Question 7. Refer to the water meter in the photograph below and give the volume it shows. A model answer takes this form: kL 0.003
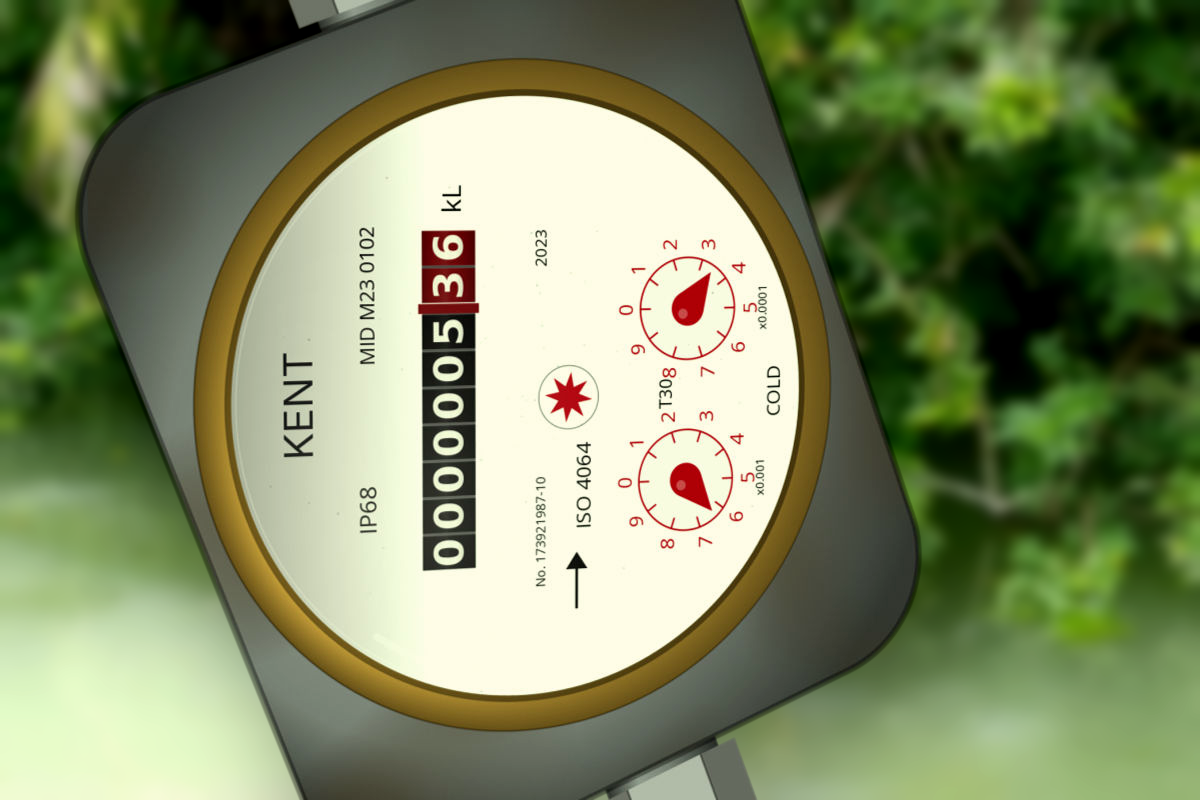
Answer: kL 5.3663
